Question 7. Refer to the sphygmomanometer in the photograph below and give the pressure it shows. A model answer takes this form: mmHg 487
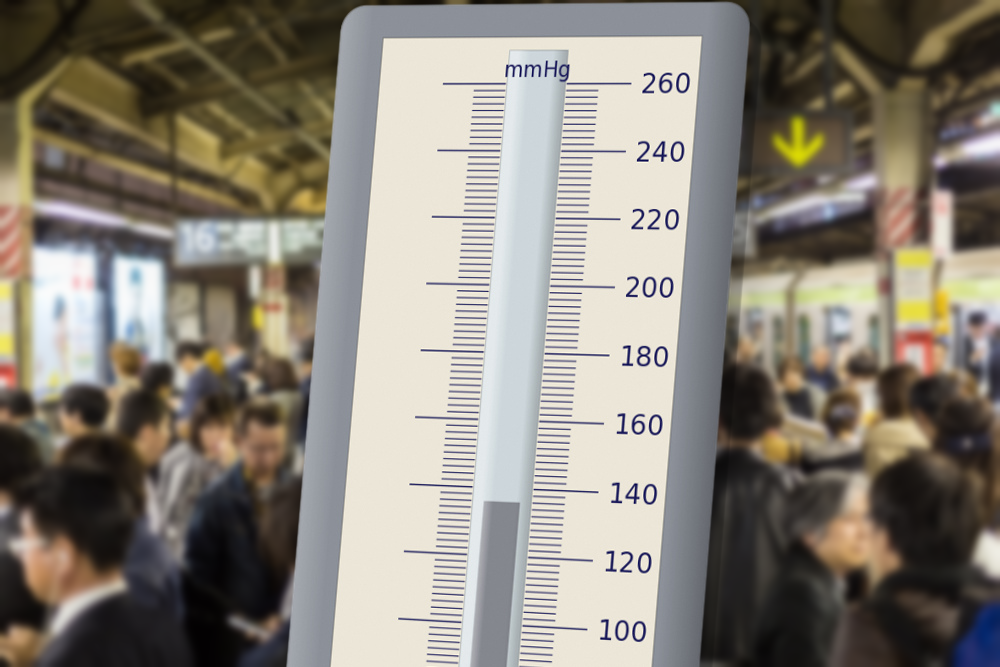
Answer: mmHg 136
